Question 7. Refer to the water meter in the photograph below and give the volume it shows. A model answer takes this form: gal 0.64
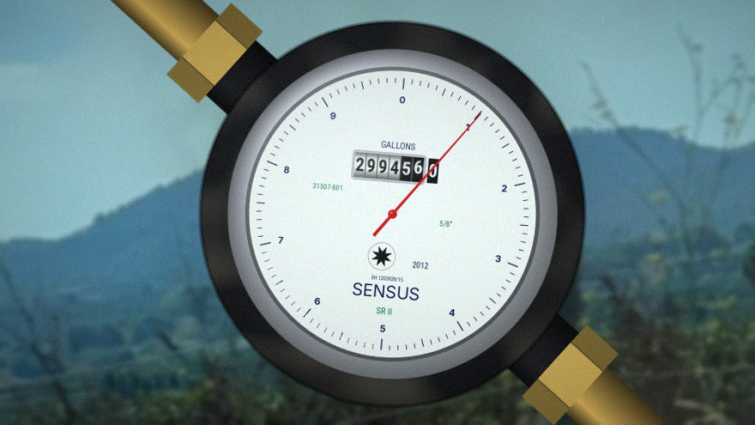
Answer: gal 2994561.0
